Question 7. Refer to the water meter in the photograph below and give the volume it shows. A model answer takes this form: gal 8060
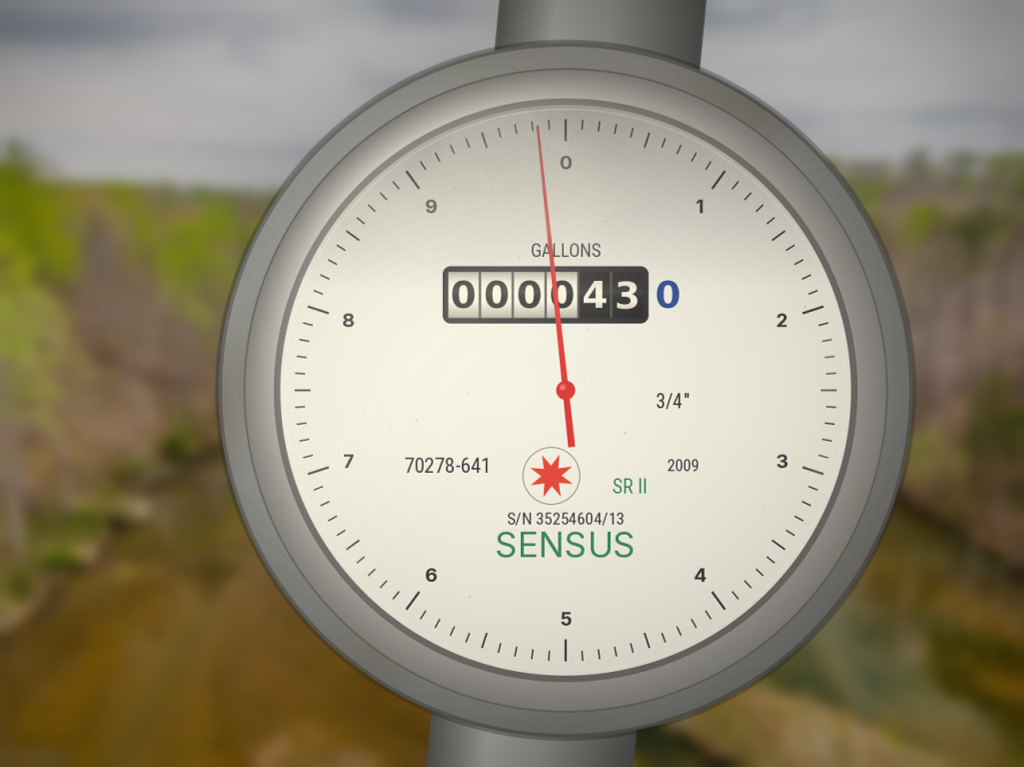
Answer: gal 429.8
